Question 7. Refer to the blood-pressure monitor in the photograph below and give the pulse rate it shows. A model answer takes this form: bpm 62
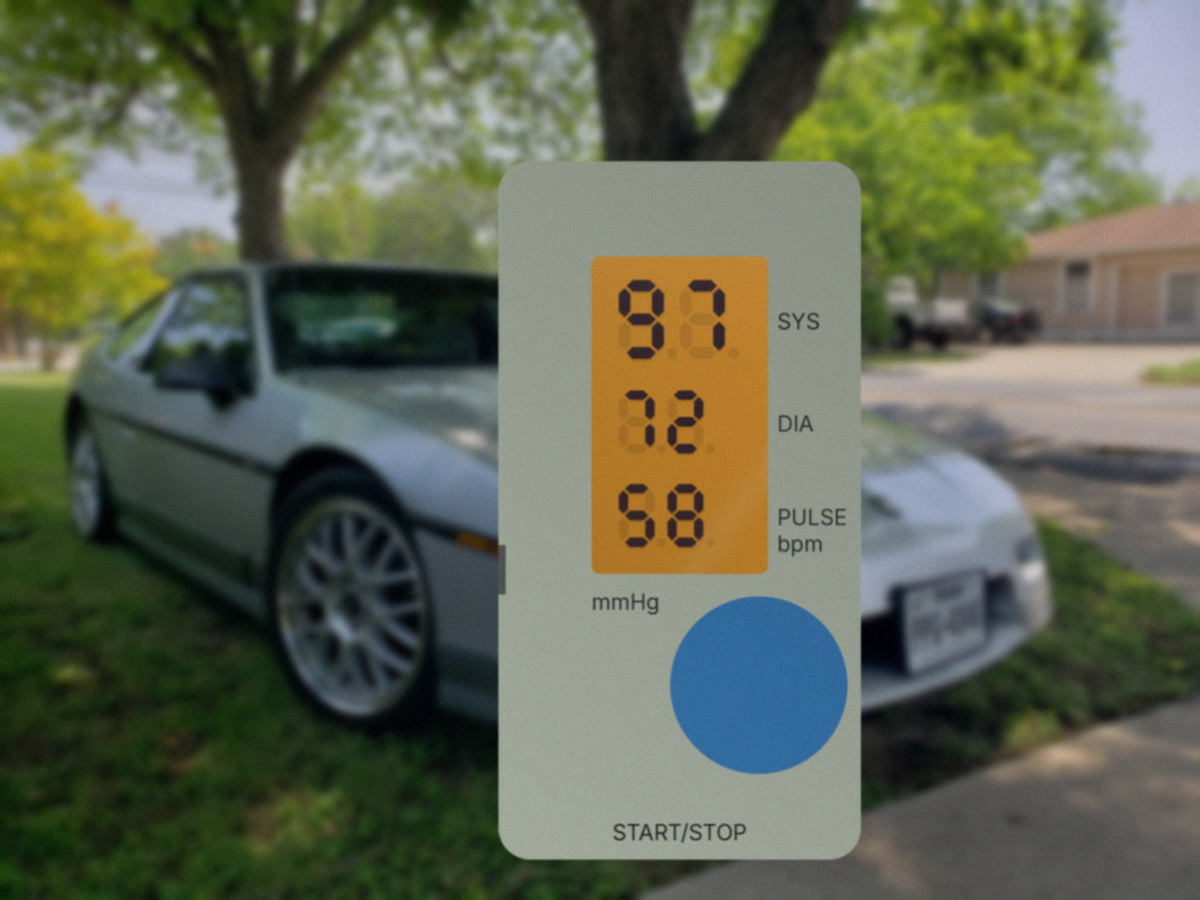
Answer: bpm 58
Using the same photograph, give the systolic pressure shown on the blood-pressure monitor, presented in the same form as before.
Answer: mmHg 97
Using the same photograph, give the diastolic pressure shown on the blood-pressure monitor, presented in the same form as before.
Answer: mmHg 72
